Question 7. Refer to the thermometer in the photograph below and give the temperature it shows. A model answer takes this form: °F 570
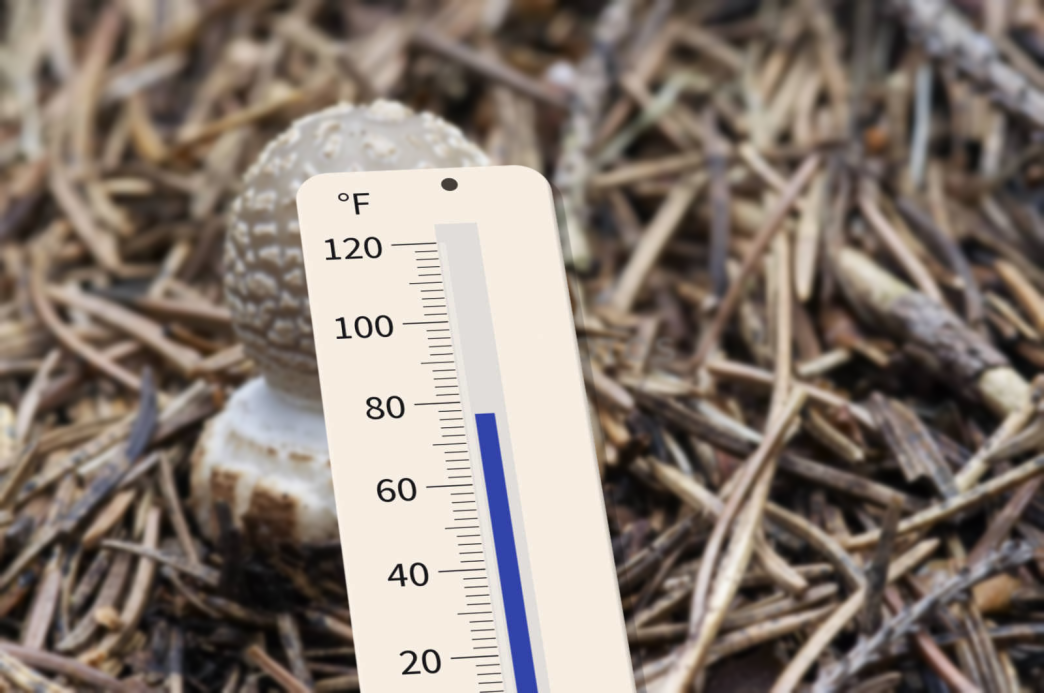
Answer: °F 77
